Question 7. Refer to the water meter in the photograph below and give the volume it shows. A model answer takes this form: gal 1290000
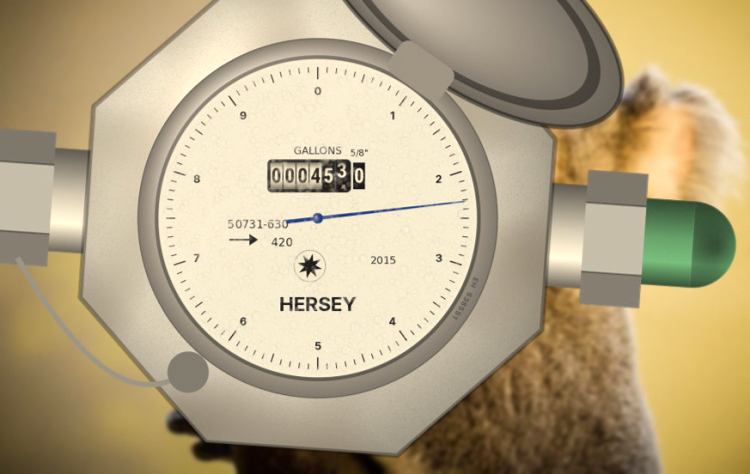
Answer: gal 4532.3
